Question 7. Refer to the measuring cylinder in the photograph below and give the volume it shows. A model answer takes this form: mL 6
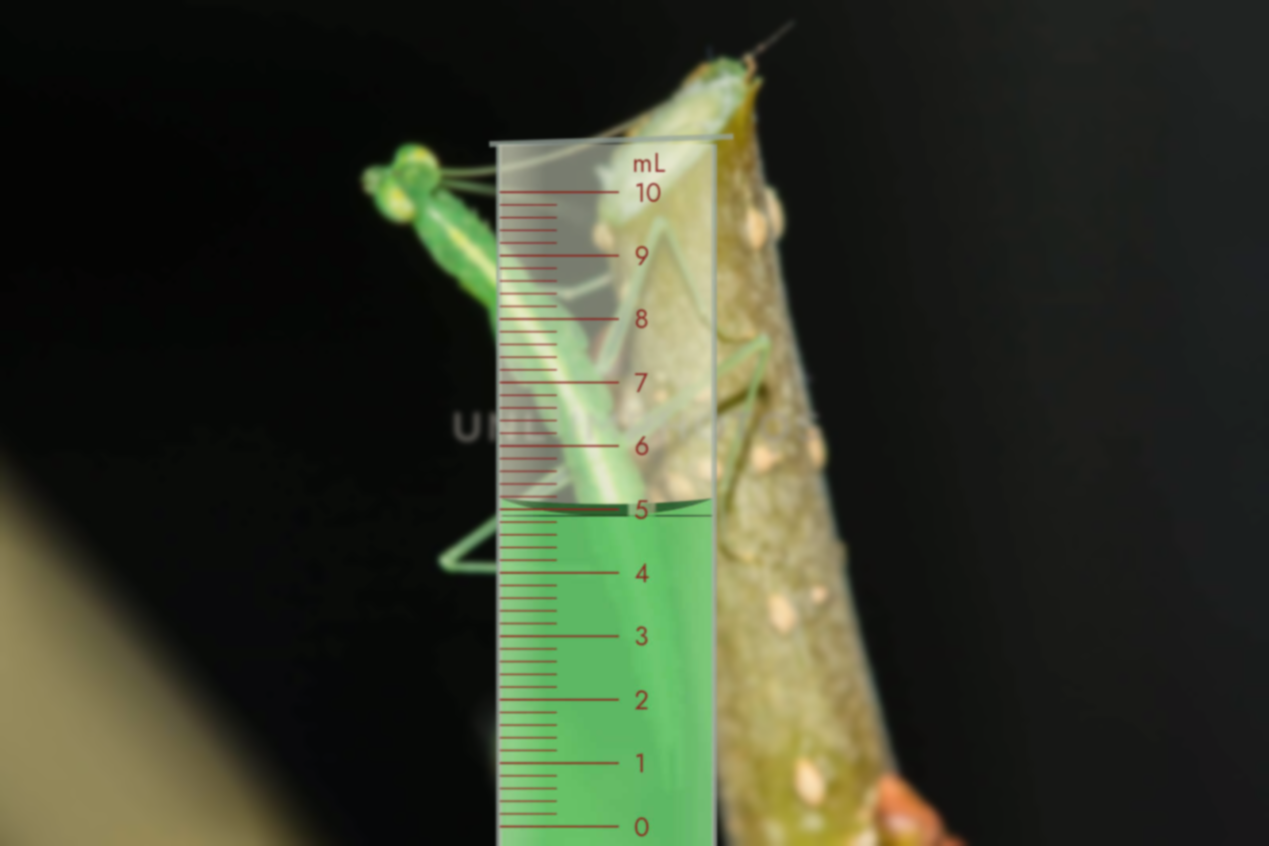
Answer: mL 4.9
